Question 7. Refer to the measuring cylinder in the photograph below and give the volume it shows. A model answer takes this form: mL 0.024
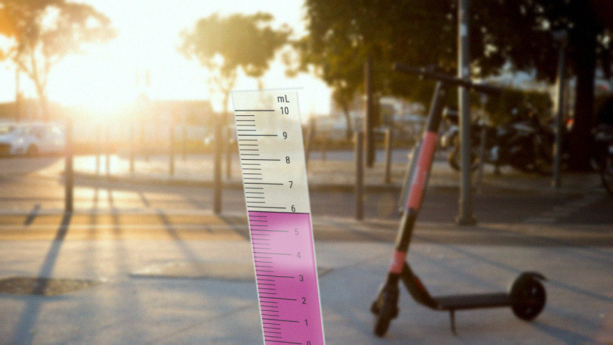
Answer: mL 5.8
